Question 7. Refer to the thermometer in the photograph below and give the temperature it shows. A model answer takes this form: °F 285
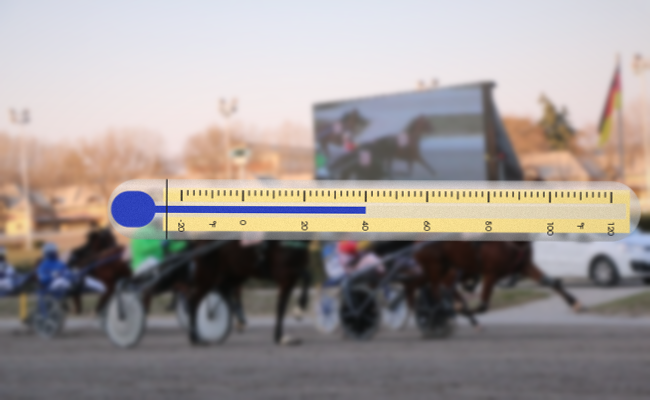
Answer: °F 40
